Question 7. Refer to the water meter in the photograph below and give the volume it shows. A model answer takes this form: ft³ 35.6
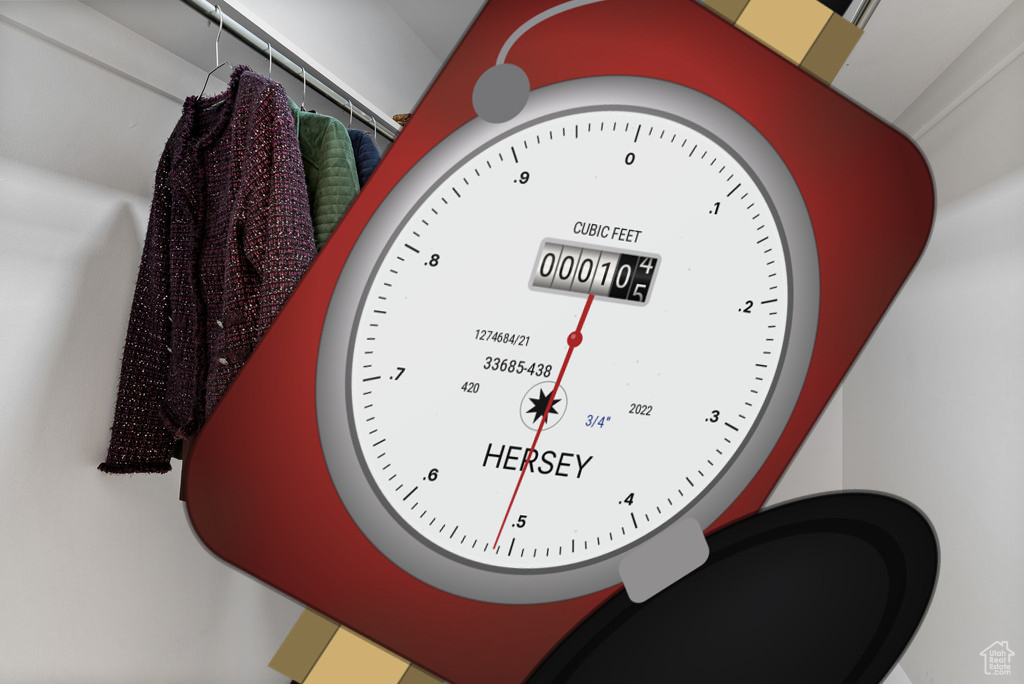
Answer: ft³ 104.51
